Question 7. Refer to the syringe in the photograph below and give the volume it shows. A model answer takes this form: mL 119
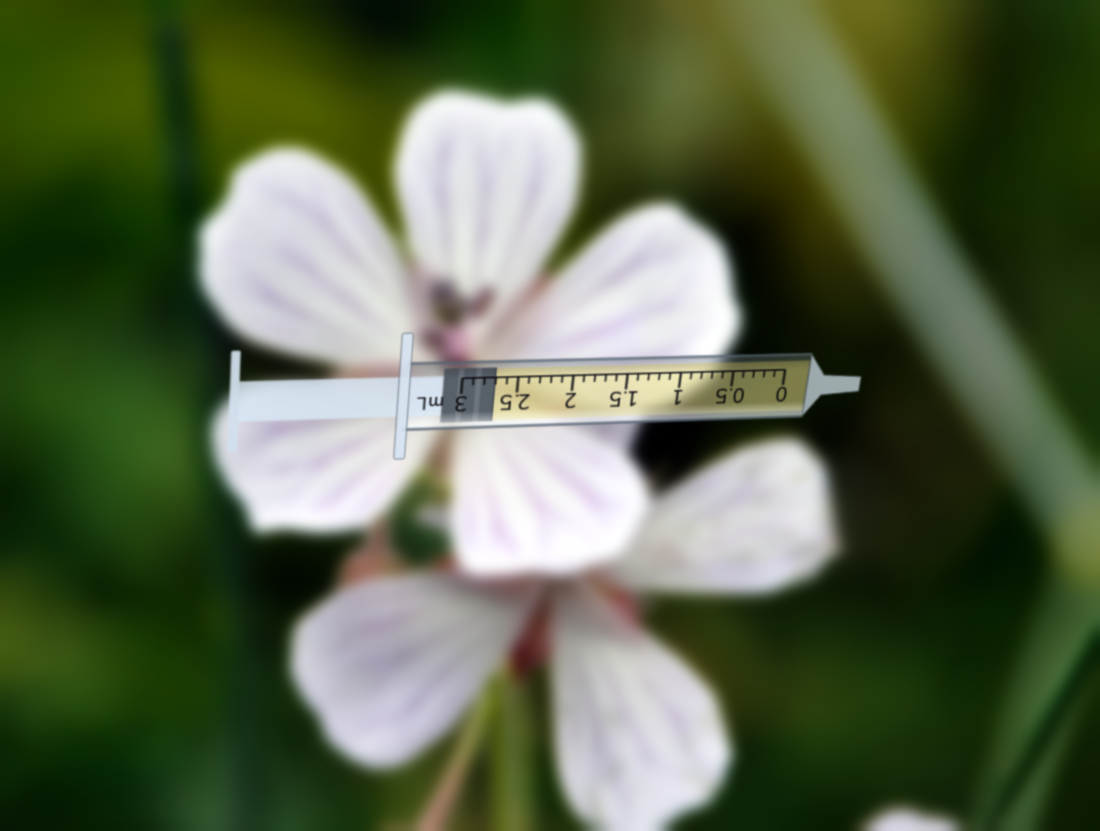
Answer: mL 2.7
